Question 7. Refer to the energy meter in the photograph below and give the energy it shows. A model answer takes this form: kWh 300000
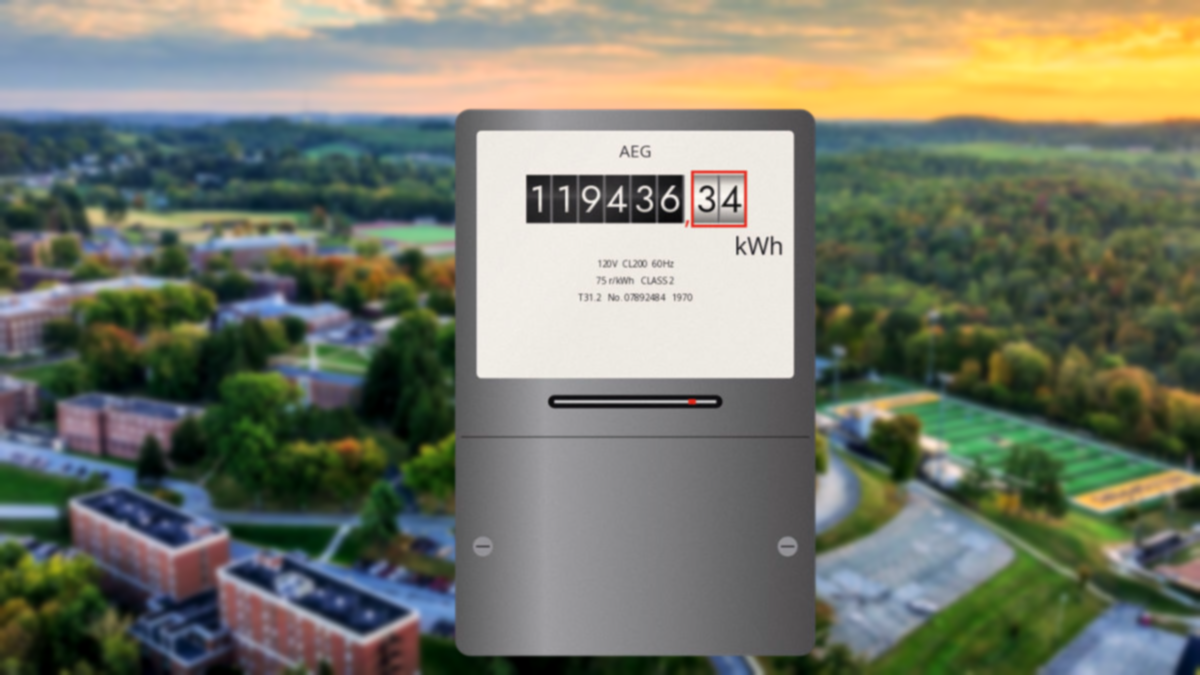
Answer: kWh 119436.34
